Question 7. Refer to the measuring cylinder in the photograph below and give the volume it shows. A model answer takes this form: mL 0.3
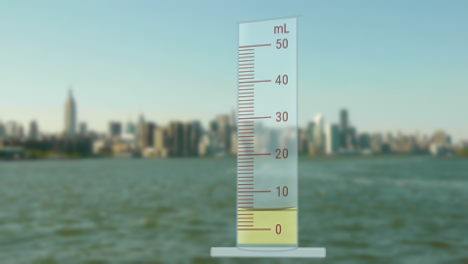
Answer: mL 5
